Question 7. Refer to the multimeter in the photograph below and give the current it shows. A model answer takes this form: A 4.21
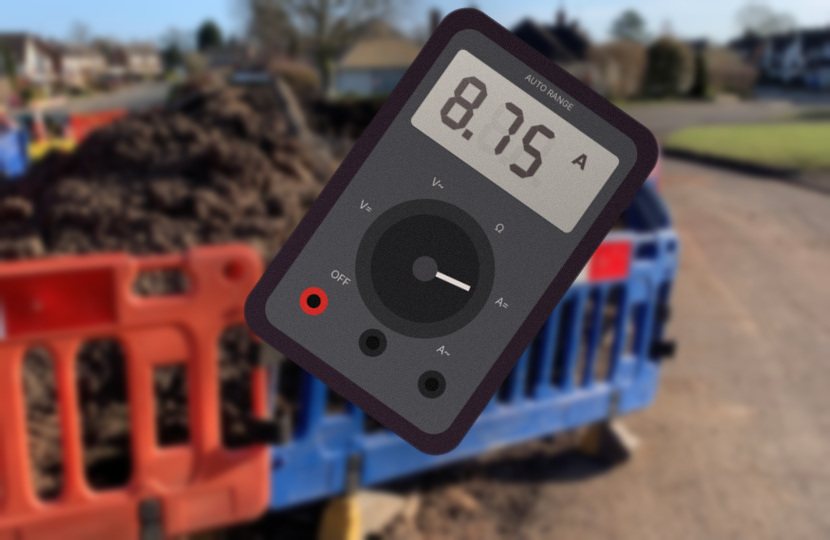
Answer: A 8.75
